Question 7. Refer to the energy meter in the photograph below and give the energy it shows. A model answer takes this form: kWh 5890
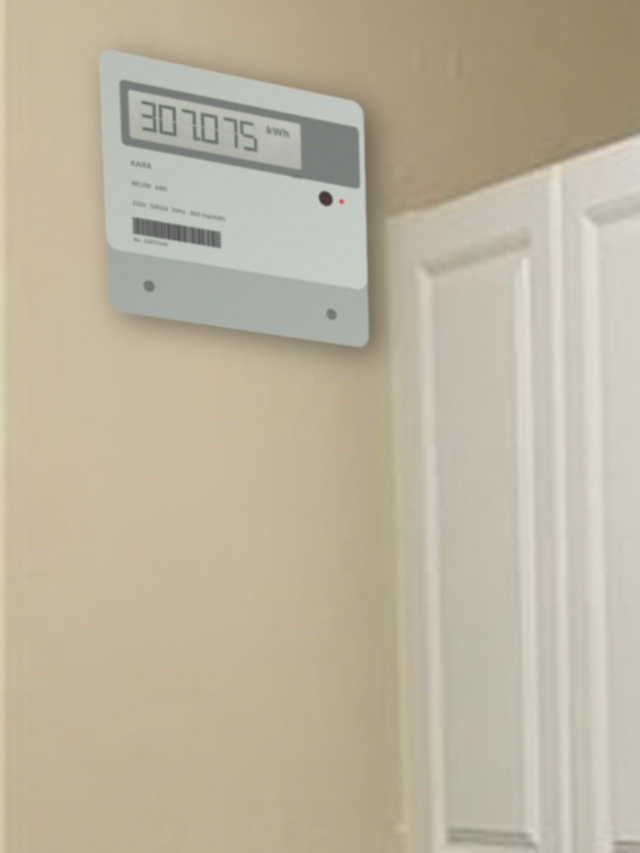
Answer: kWh 307.075
